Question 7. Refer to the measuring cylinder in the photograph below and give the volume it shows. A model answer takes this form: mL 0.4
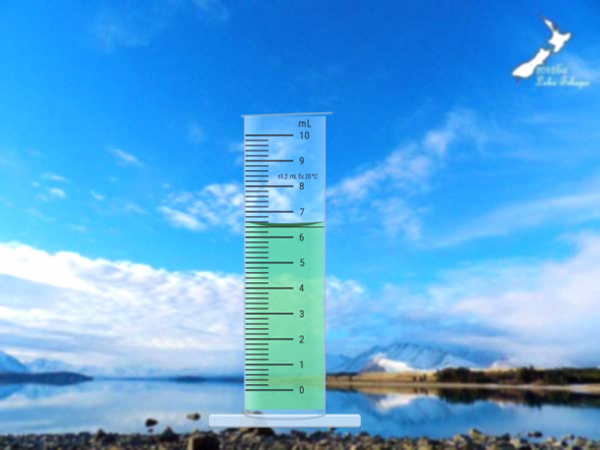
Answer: mL 6.4
